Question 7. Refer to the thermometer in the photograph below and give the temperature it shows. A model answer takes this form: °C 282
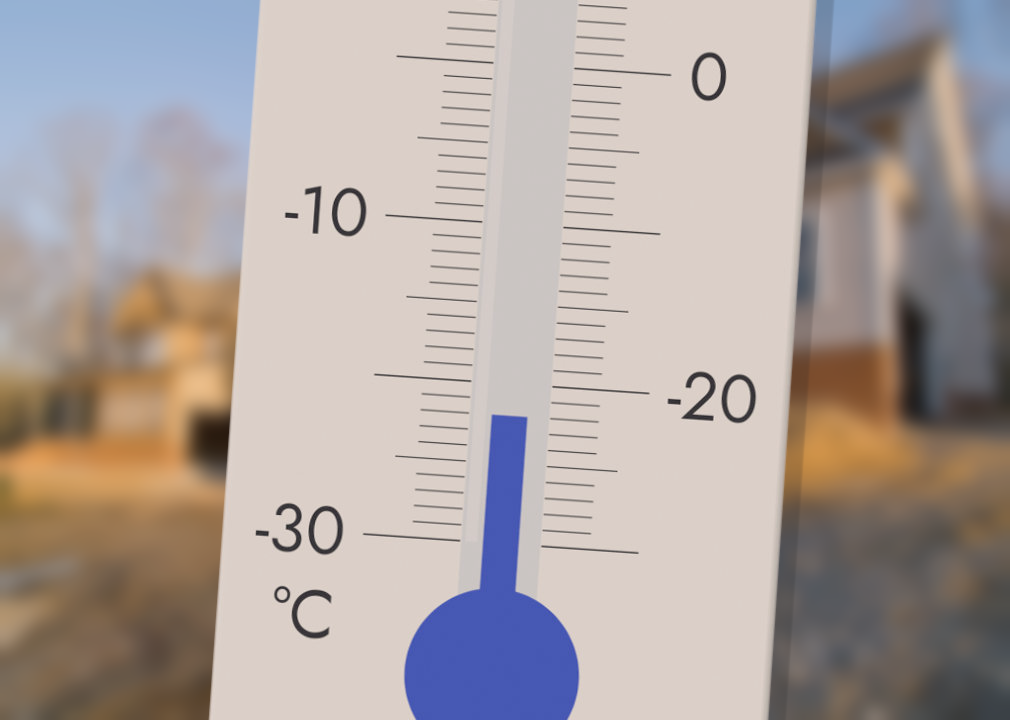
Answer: °C -22
